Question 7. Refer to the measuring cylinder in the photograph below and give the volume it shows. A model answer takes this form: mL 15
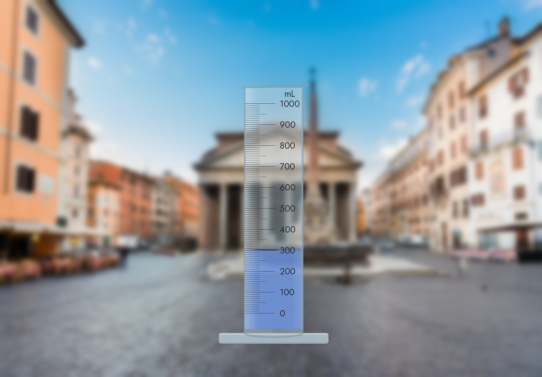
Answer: mL 300
